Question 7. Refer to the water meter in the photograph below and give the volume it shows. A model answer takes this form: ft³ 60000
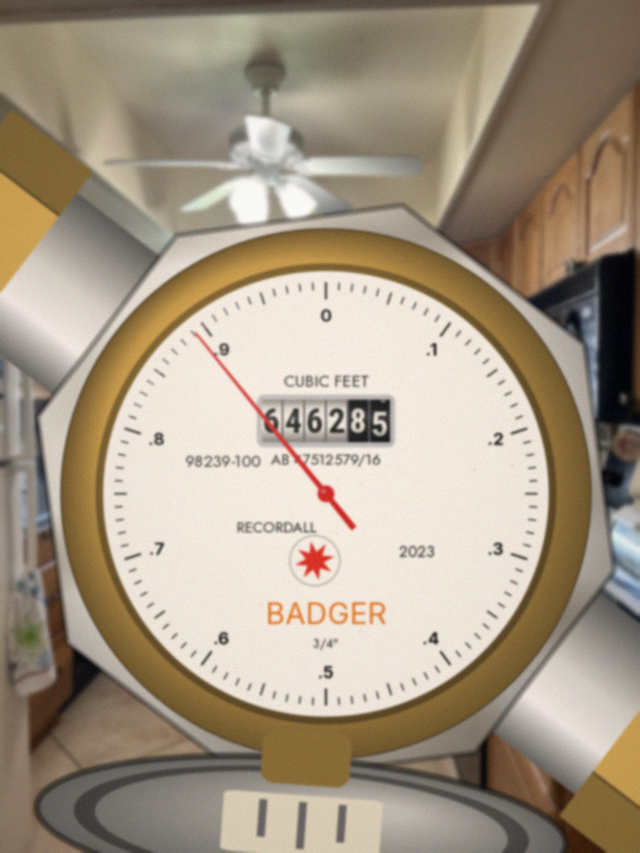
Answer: ft³ 646284.89
